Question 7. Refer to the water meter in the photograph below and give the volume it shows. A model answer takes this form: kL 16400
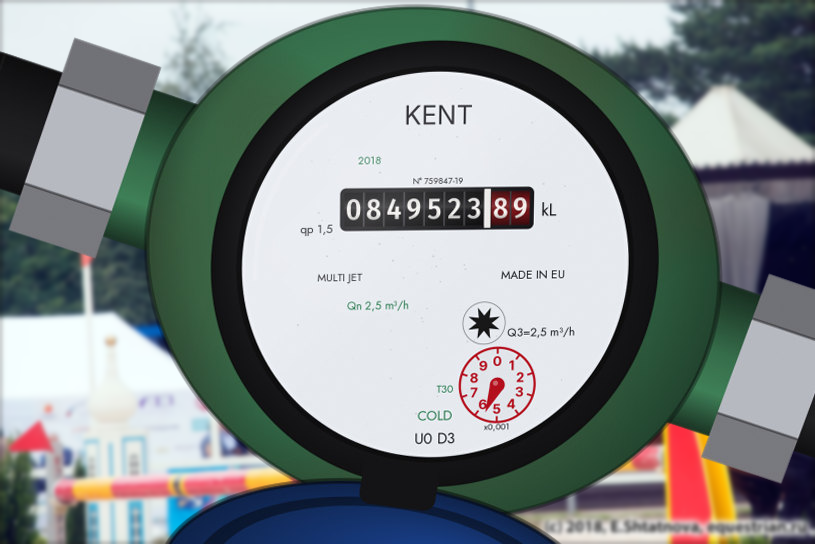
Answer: kL 849523.895
